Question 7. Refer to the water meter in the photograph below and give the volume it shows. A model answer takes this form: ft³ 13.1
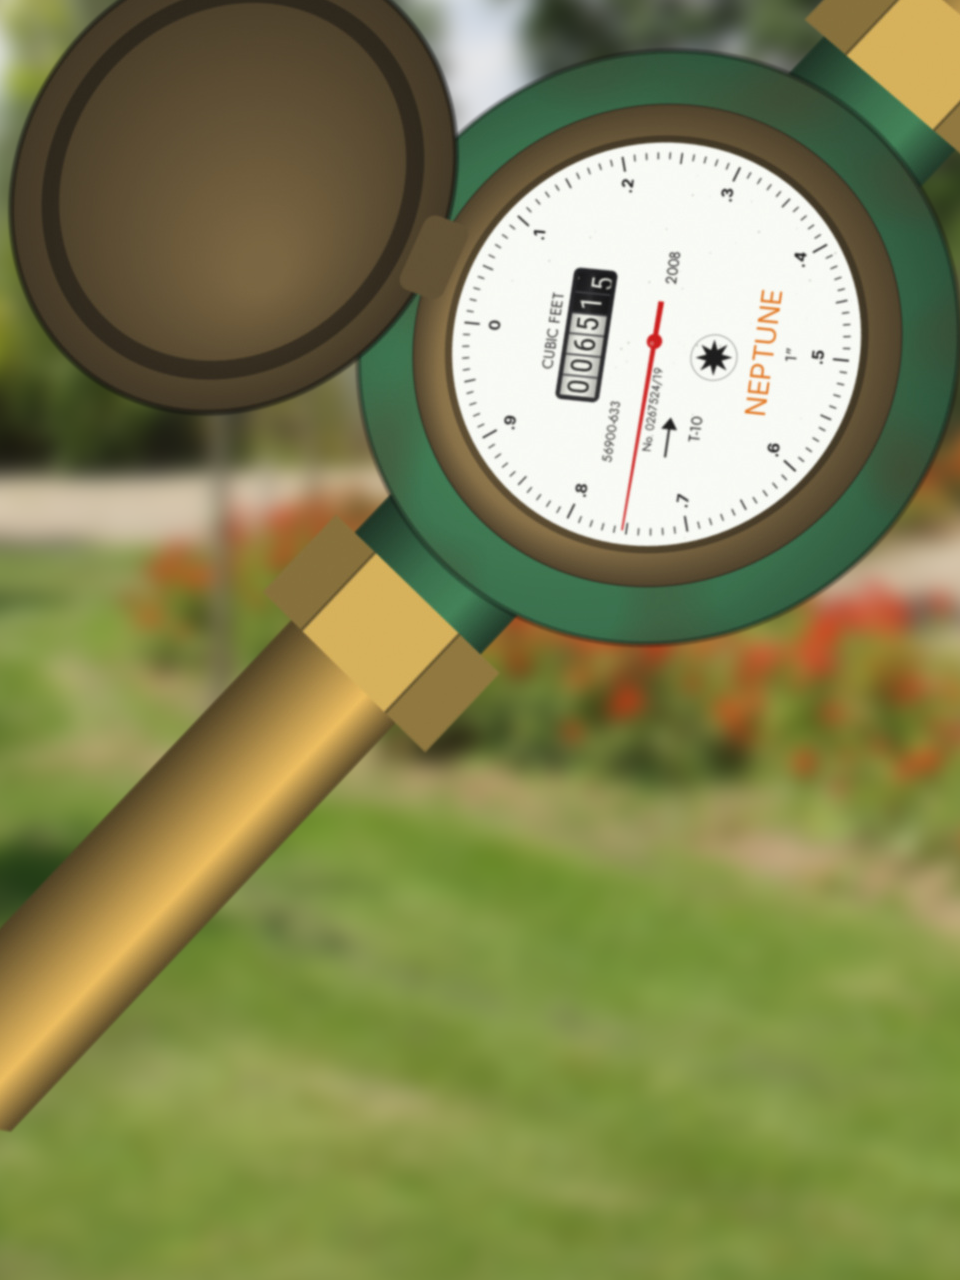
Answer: ft³ 6514.75
